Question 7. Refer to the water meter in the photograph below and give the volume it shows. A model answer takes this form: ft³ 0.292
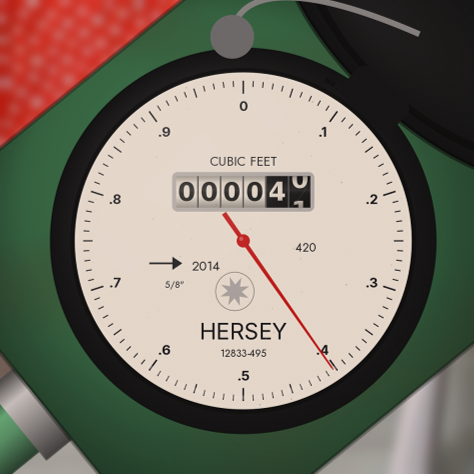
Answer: ft³ 40.40
